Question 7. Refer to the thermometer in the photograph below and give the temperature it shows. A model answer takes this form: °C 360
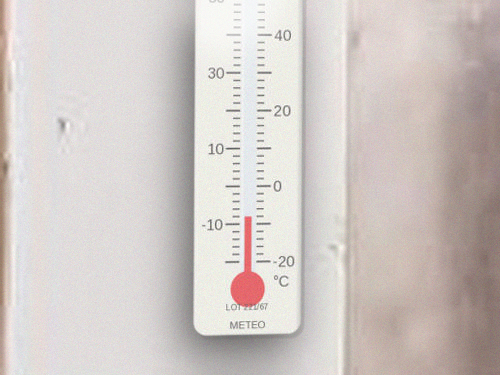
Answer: °C -8
